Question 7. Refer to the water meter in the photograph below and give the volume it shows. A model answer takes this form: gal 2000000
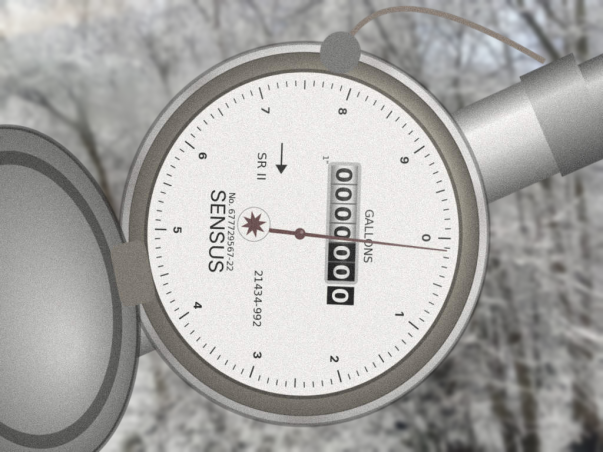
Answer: gal 0.1
